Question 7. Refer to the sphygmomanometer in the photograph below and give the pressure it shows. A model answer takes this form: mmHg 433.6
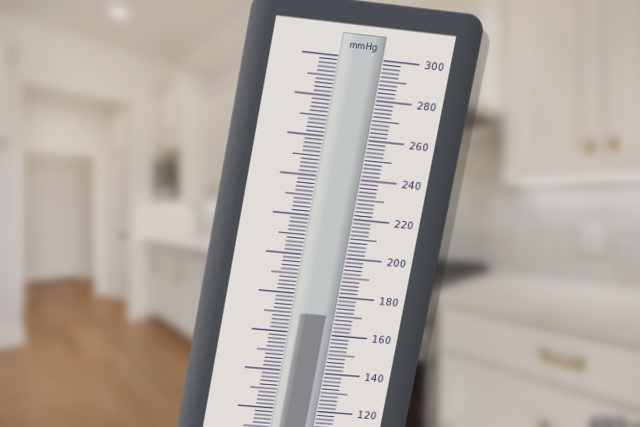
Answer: mmHg 170
